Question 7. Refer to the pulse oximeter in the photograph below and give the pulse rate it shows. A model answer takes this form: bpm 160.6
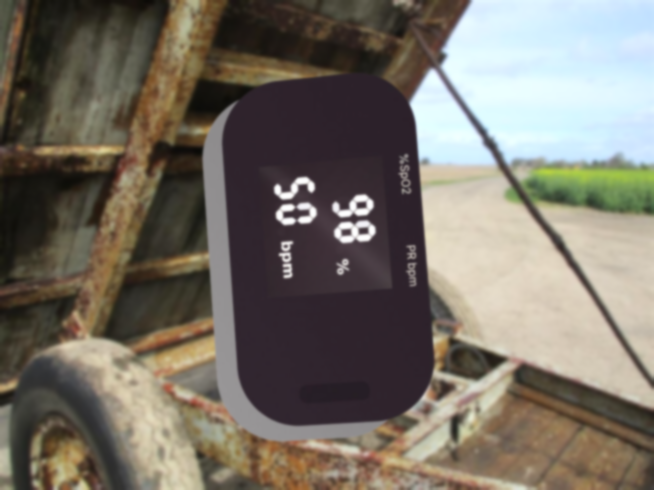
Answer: bpm 50
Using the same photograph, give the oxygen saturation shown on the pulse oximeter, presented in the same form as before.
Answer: % 98
